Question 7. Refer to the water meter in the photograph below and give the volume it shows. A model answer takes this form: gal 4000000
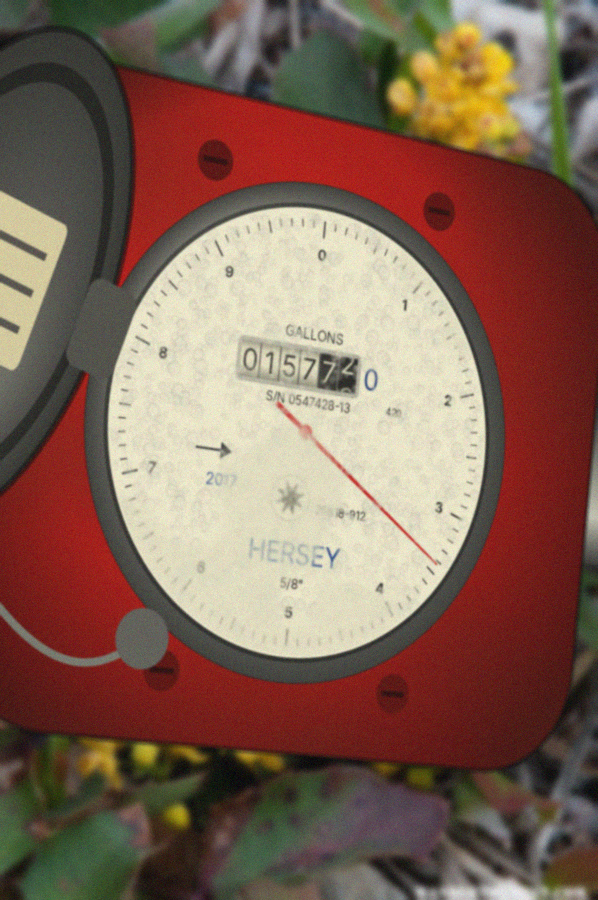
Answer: gal 157723.4
